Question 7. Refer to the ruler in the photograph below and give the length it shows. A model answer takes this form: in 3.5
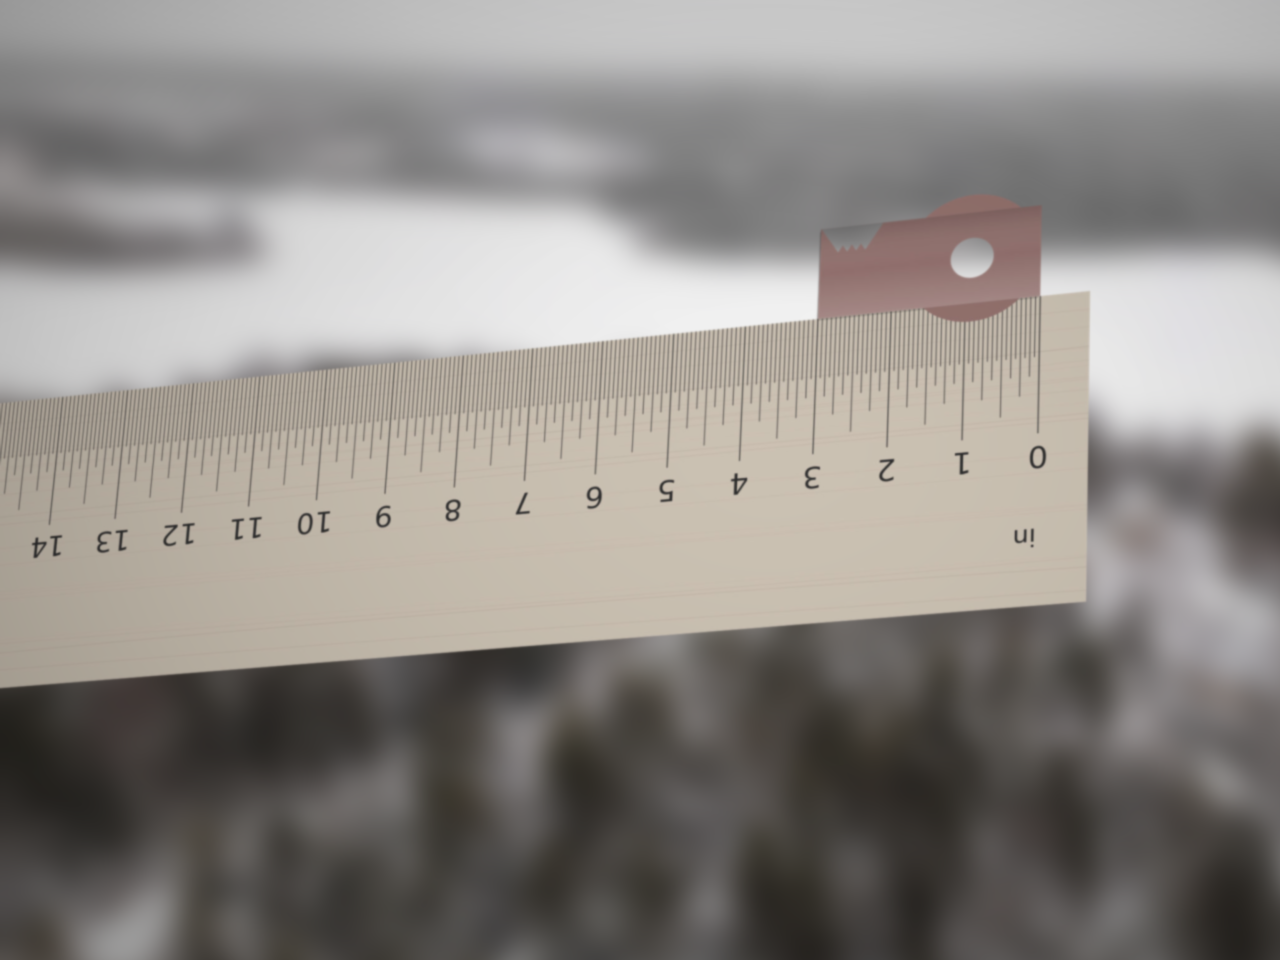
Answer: in 3
